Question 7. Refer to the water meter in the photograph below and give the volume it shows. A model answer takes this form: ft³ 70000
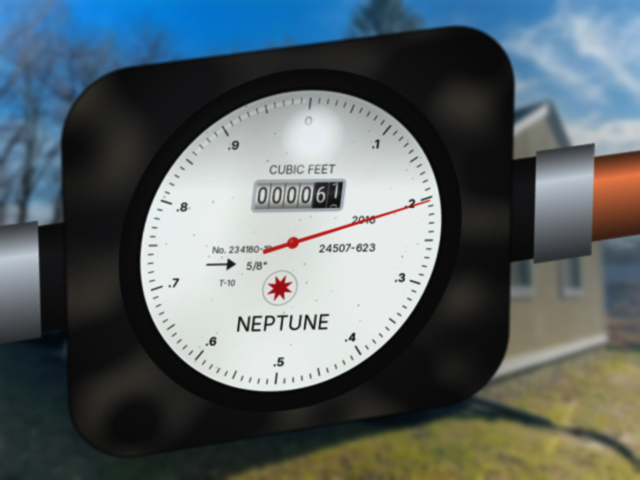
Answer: ft³ 61.20
